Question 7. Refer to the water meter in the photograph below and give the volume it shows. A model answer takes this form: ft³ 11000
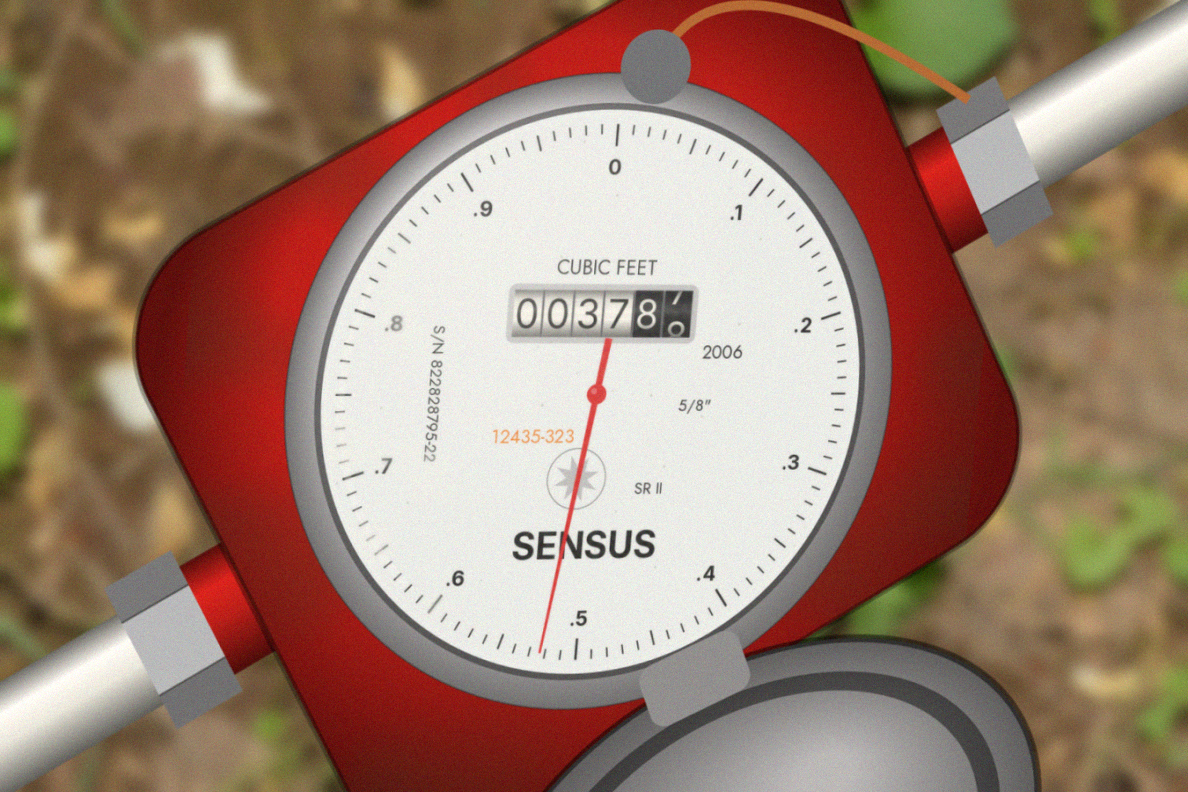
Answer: ft³ 3787.52
